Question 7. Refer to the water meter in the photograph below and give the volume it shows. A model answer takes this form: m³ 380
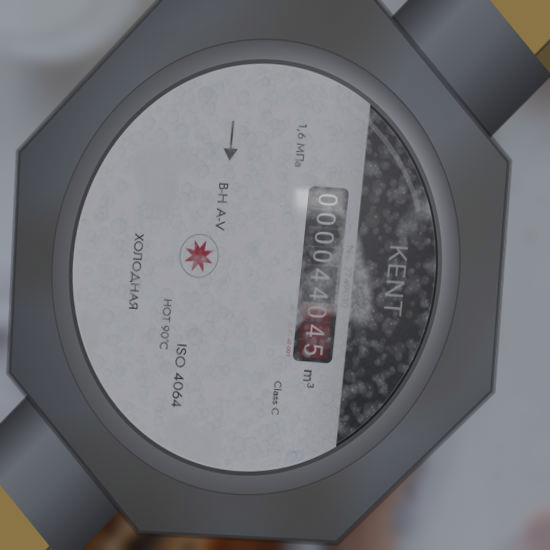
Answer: m³ 44.045
